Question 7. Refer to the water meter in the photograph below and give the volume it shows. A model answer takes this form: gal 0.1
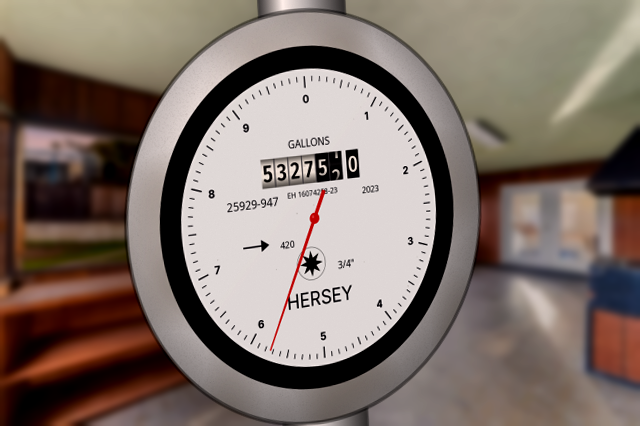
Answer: gal 5327515.7
